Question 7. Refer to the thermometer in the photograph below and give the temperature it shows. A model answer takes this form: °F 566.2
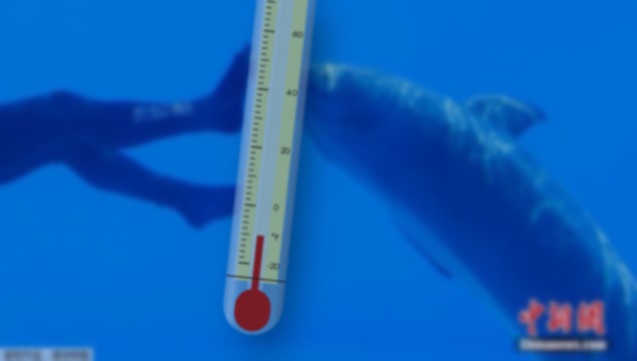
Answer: °F -10
